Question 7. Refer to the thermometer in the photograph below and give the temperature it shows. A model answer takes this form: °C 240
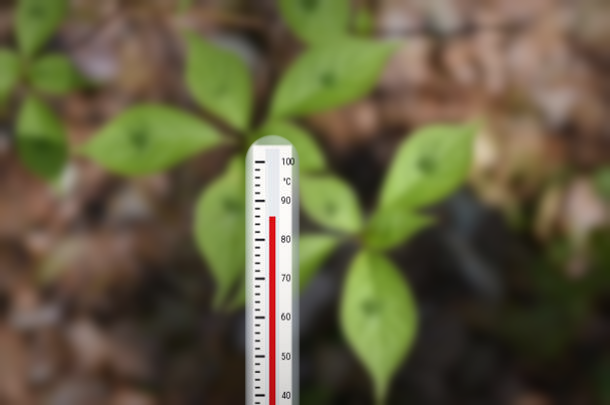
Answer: °C 86
